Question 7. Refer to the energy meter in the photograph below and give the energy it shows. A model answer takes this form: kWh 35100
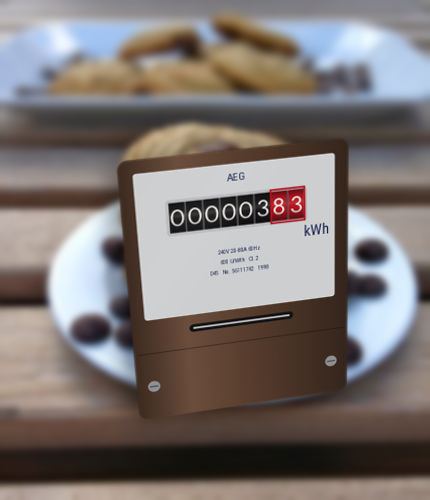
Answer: kWh 3.83
